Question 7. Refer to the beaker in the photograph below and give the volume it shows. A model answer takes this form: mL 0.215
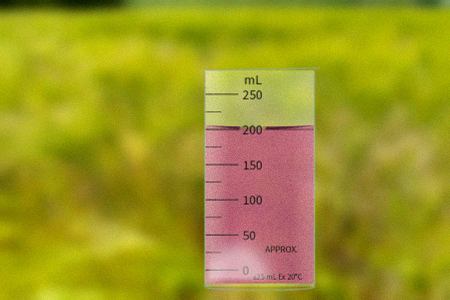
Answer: mL 200
